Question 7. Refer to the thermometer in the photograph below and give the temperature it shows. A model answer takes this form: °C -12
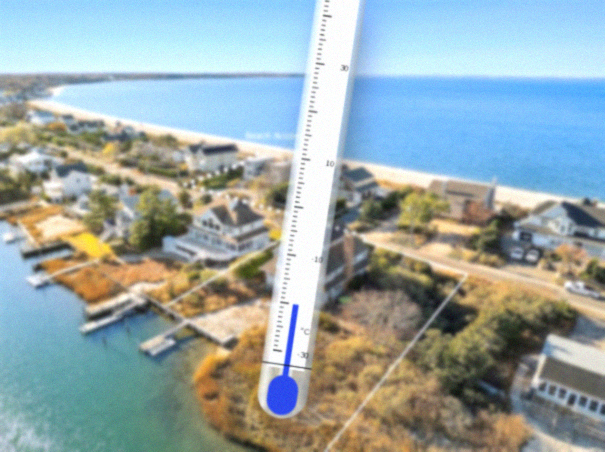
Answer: °C -20
